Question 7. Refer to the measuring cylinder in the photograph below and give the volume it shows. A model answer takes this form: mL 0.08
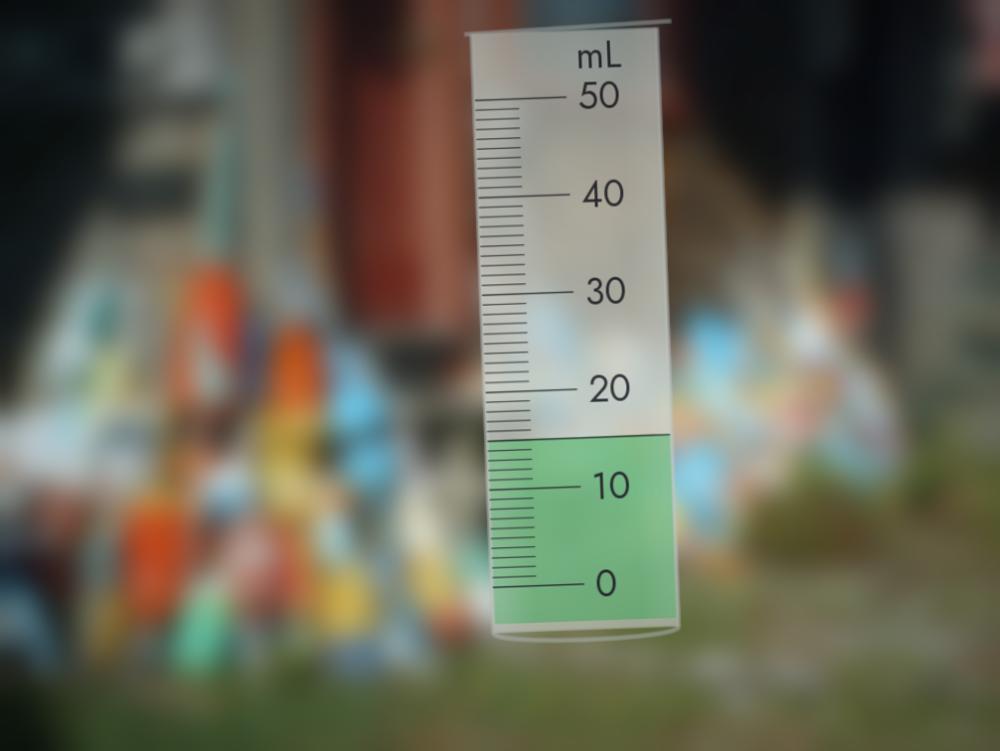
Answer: mL 15
